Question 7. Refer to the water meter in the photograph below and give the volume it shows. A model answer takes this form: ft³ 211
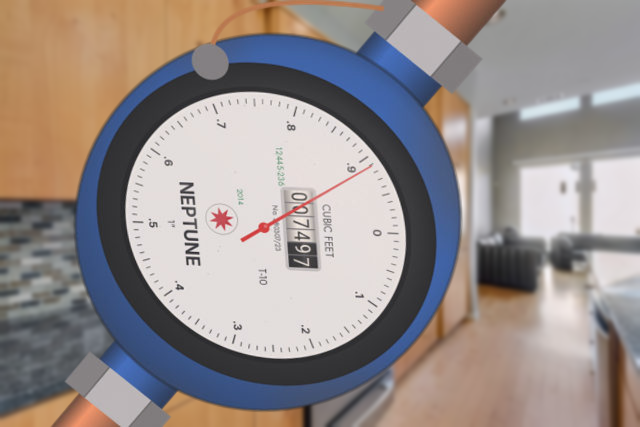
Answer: ft³ 7496.91
